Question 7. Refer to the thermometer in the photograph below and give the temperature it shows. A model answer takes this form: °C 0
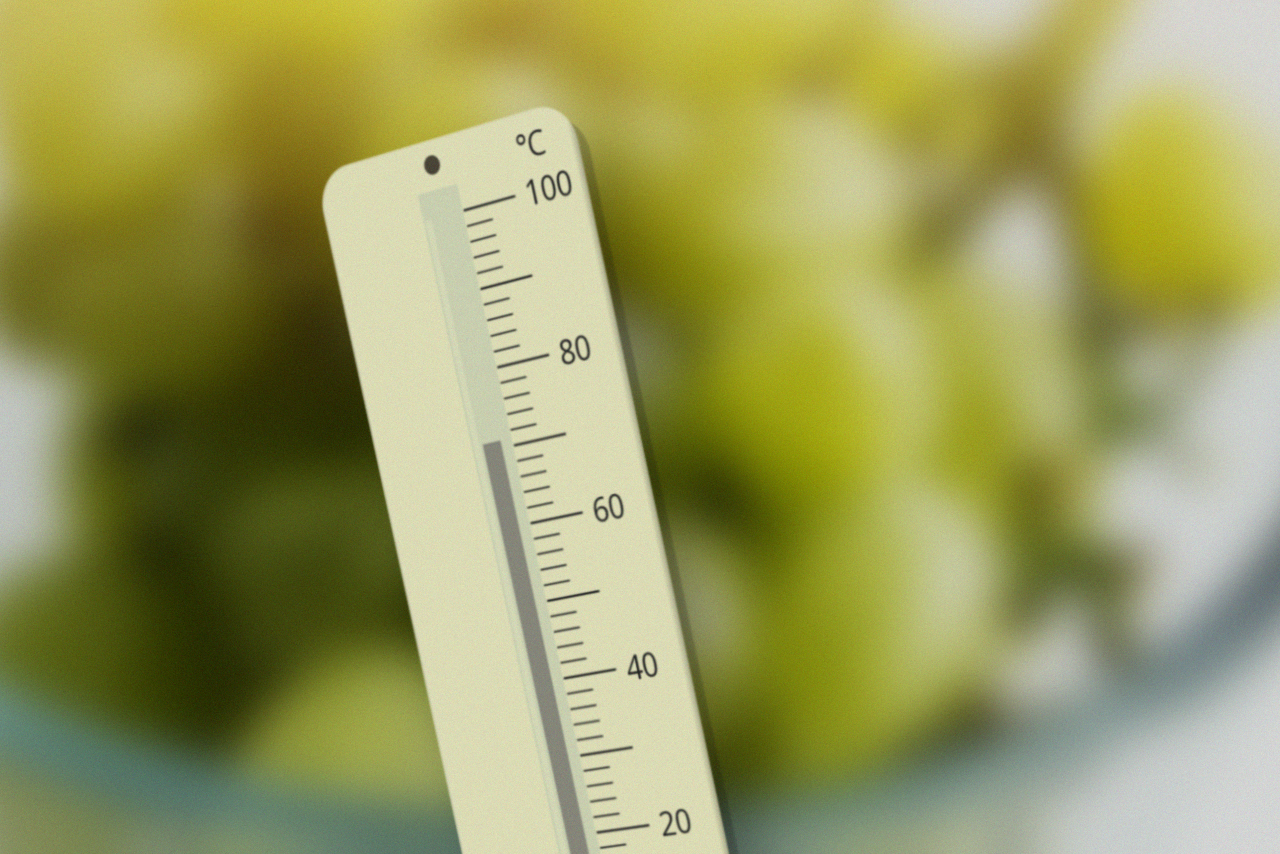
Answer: °C 71
